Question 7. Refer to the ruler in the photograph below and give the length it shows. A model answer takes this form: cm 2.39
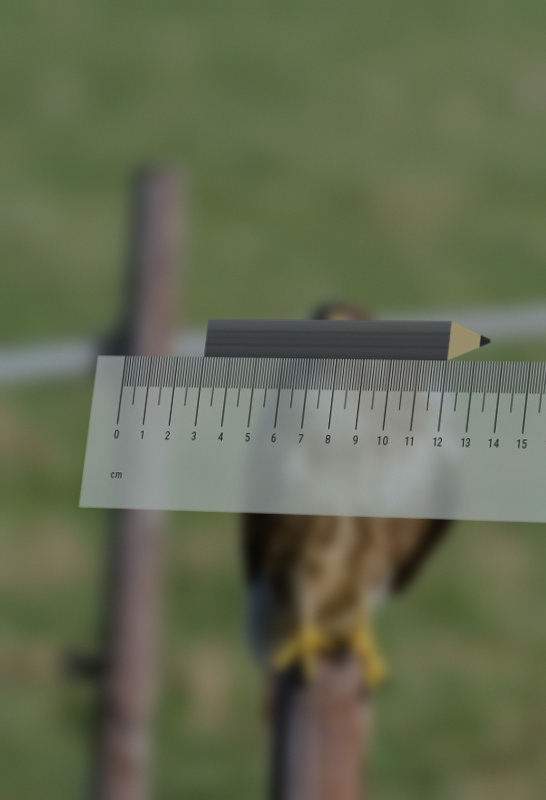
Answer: cm 10.5
